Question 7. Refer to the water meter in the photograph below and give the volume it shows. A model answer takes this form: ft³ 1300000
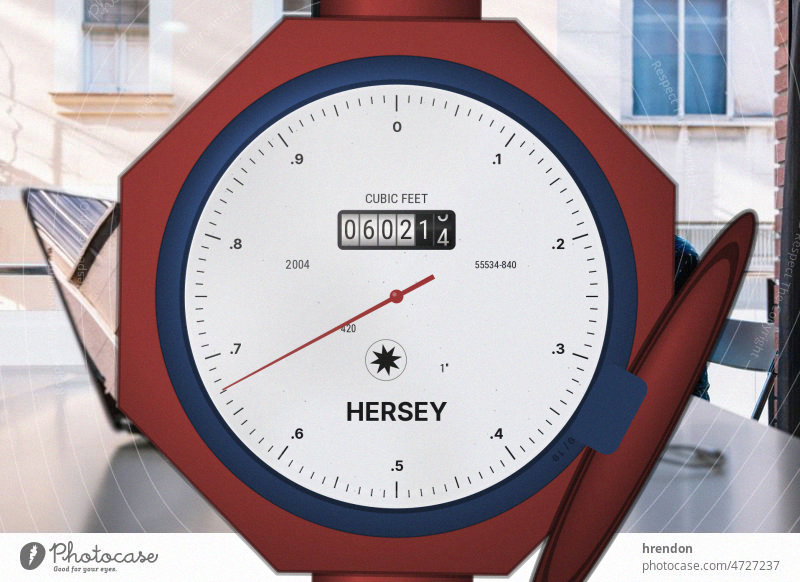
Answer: ft³ 60213.67
